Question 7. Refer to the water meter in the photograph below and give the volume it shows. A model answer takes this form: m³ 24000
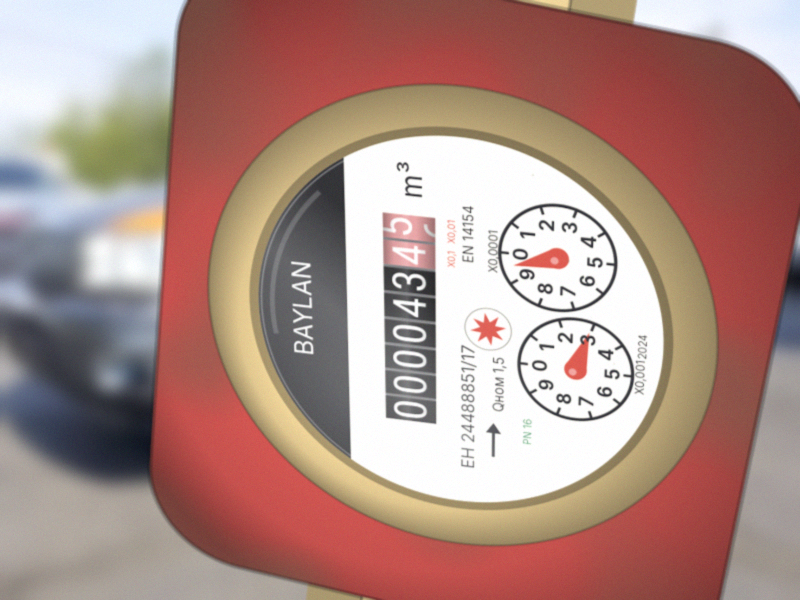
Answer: m³ 43.4529
